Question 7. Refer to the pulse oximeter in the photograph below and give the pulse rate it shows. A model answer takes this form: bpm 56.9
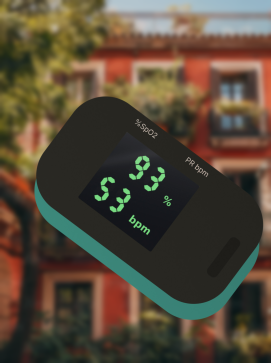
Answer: bpm 53
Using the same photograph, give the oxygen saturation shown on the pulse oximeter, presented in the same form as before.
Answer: % 93
